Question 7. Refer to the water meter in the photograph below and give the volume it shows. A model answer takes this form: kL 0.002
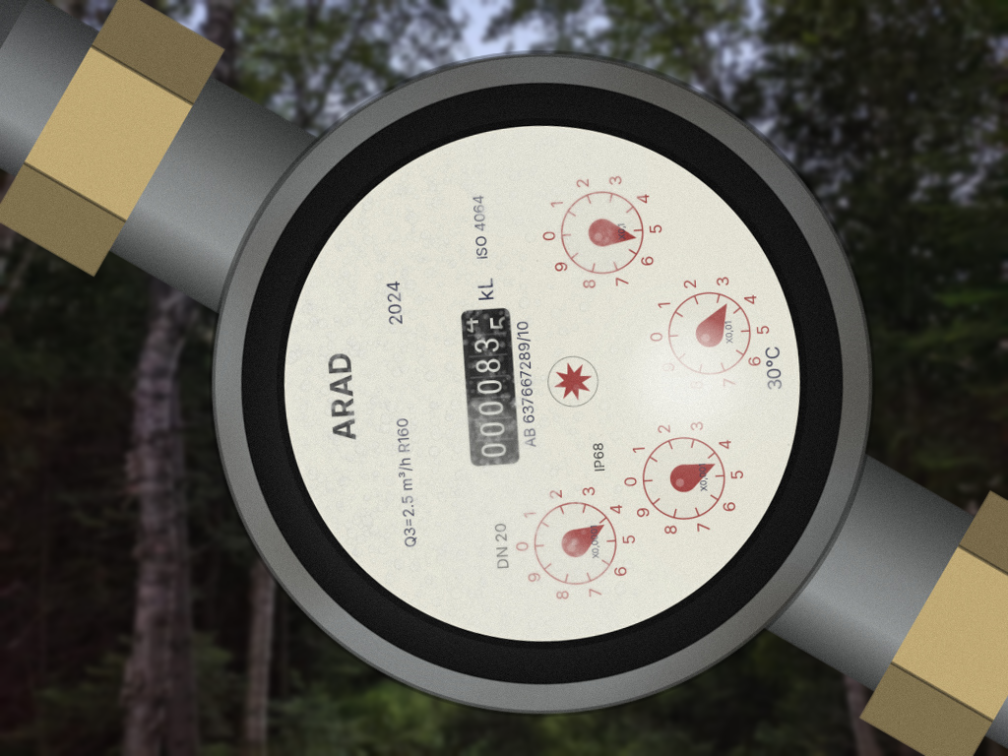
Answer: kL 834.5344
